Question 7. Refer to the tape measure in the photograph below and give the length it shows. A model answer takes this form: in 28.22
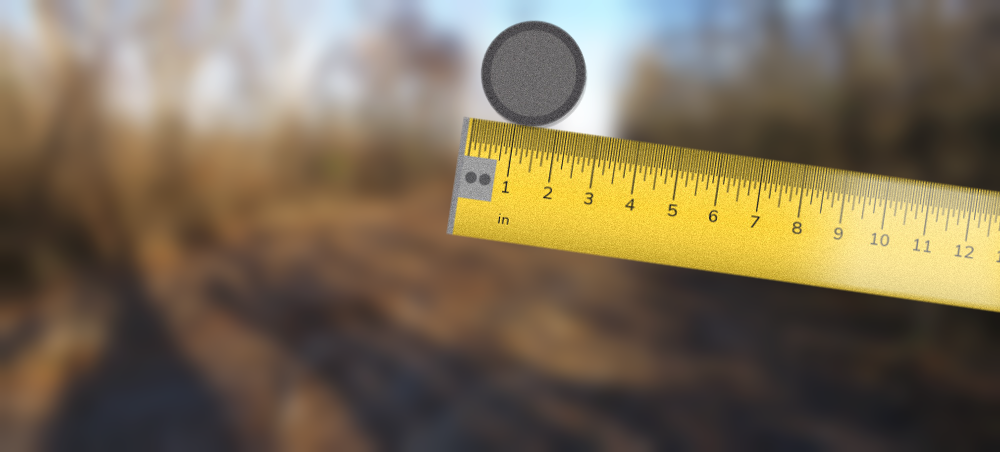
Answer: in 2.5
